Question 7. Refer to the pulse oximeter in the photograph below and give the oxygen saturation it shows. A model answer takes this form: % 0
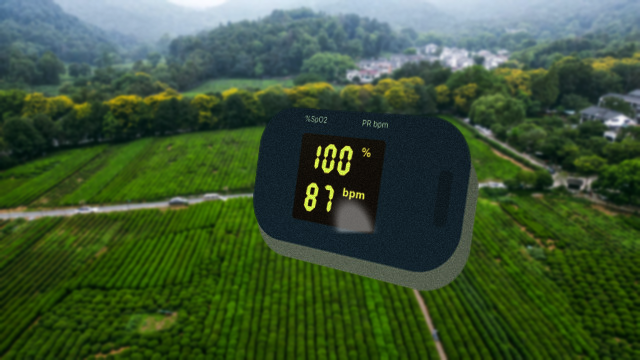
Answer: % 100
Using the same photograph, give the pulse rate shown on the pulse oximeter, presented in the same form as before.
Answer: bpm 87
